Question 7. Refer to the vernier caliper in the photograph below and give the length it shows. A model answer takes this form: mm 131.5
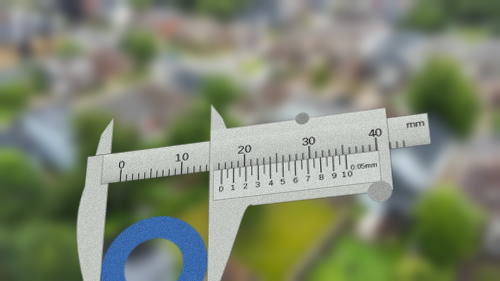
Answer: mm 16.4
